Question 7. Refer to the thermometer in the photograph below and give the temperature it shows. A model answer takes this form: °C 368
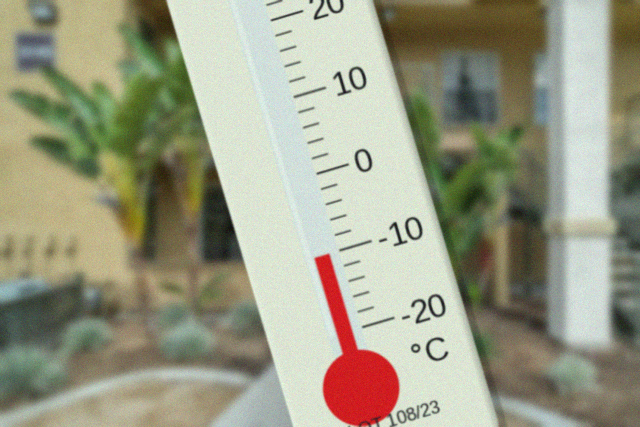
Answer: °C -10
